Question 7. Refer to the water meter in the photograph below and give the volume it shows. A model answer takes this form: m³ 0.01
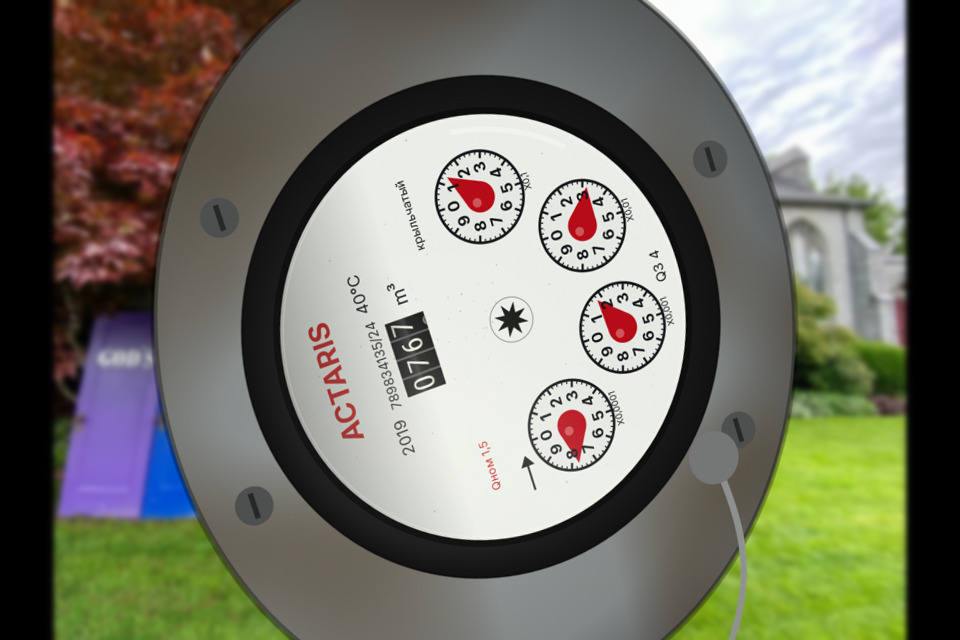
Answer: m³ 767.1317
